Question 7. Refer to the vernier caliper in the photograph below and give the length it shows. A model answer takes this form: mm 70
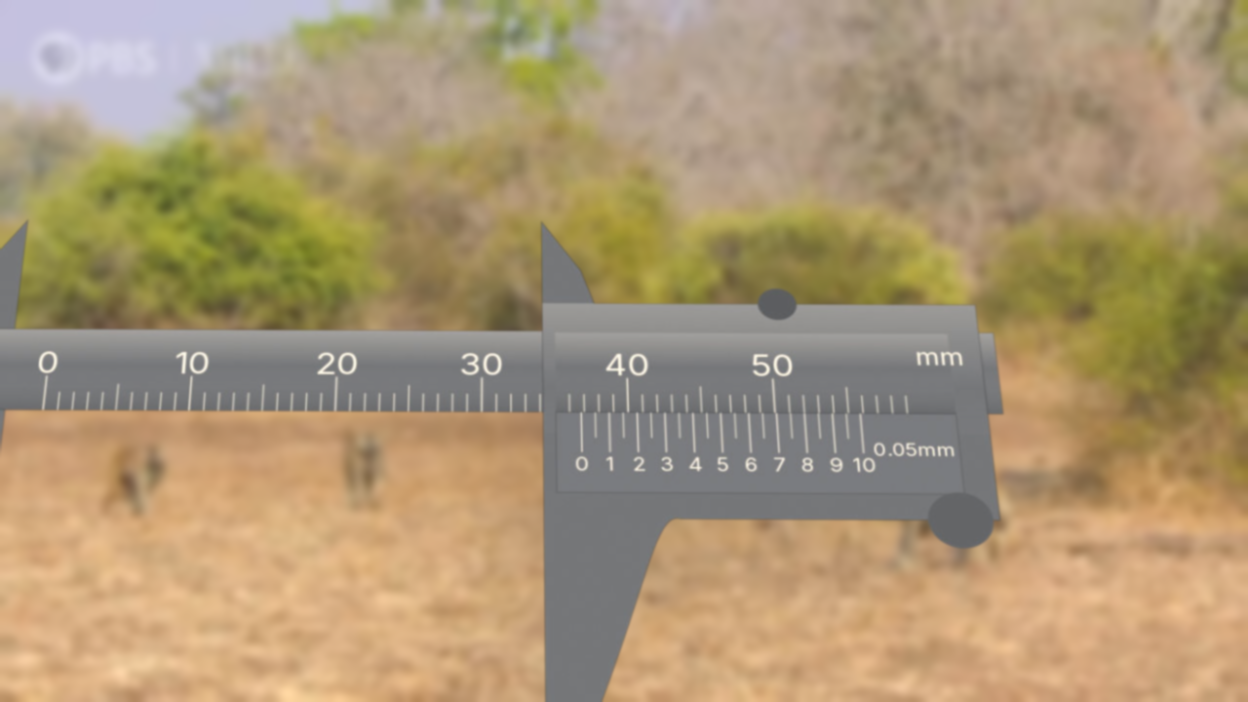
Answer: mm 36.8
